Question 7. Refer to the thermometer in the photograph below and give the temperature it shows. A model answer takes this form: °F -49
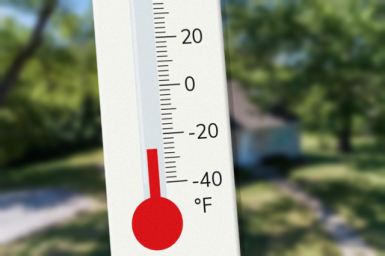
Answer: °F -26
